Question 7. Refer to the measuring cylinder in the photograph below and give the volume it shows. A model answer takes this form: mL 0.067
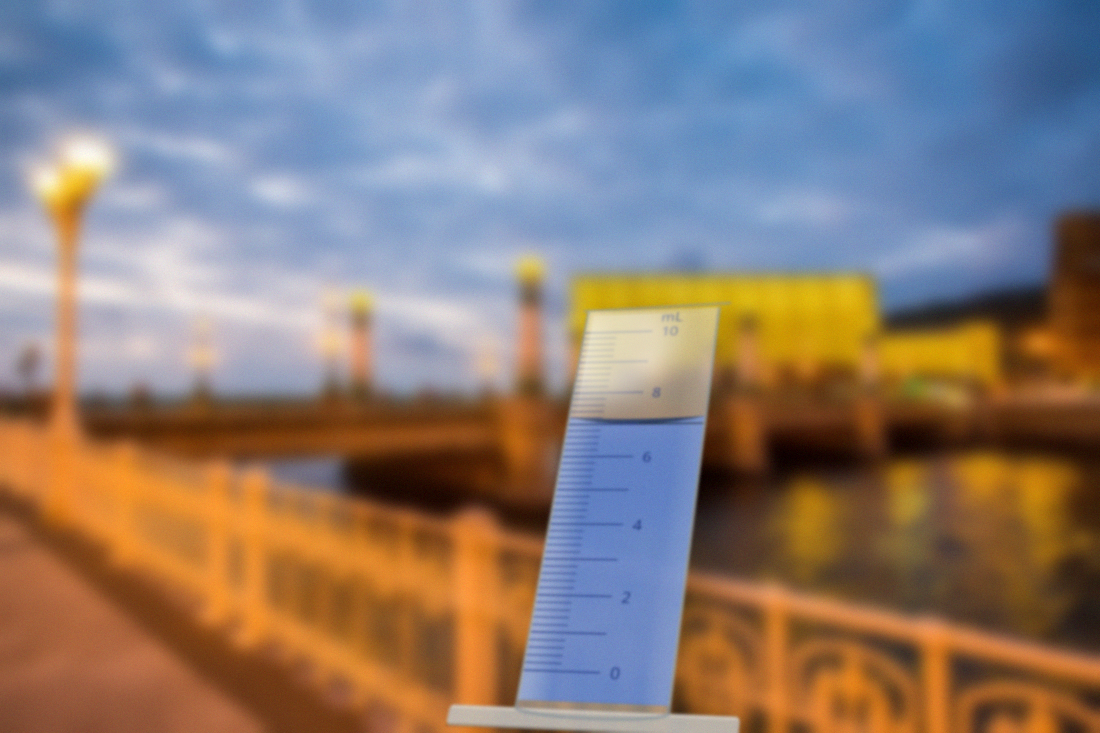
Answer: mL 7
